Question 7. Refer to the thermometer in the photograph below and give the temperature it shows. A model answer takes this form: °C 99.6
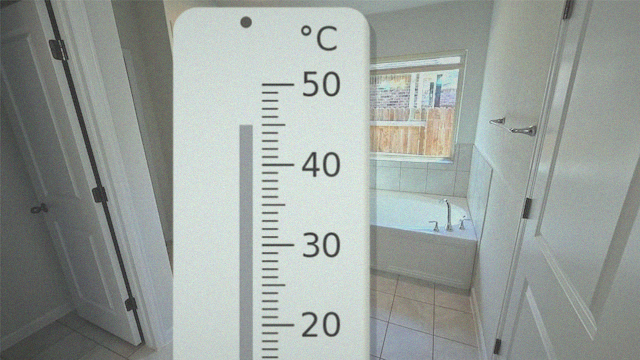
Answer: °C 45
